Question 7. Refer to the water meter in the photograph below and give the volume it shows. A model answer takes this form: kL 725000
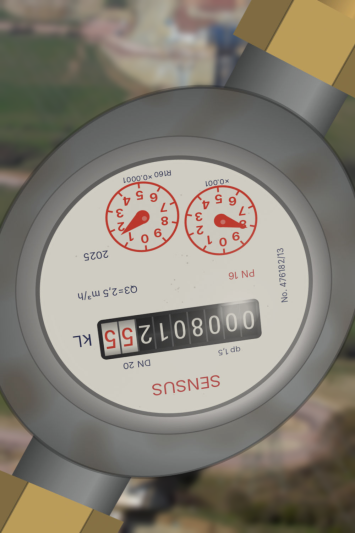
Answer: kL 8012.5581
